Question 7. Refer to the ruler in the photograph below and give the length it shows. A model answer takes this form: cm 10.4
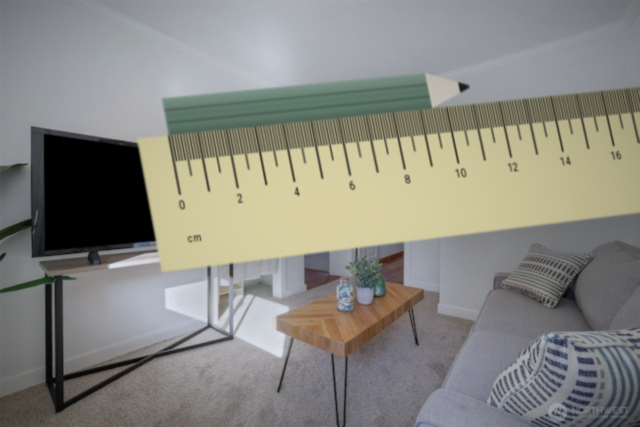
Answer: cm 11
